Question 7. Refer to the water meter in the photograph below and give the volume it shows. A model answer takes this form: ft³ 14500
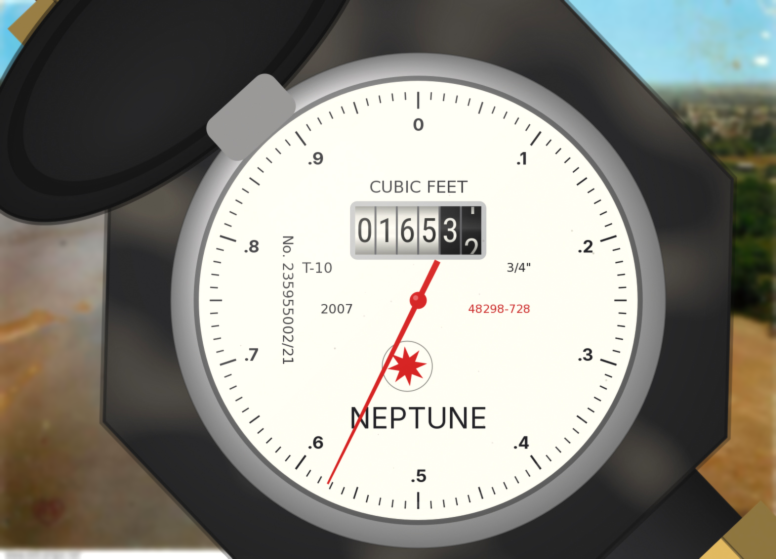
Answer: ft³ 16531.57
